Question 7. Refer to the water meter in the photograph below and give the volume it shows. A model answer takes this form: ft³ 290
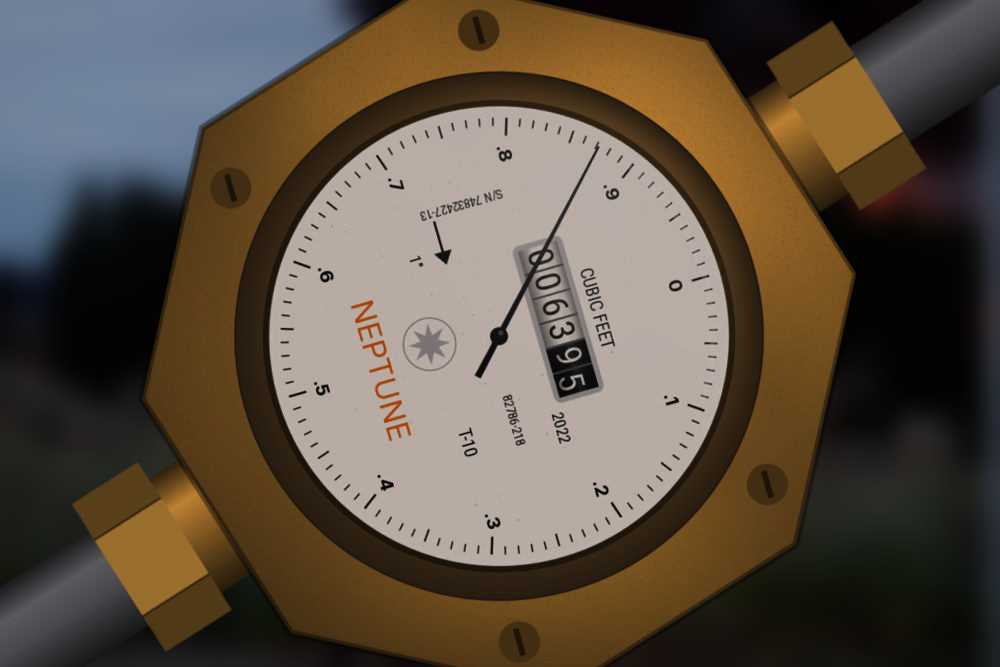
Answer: ft³ 6394.87
